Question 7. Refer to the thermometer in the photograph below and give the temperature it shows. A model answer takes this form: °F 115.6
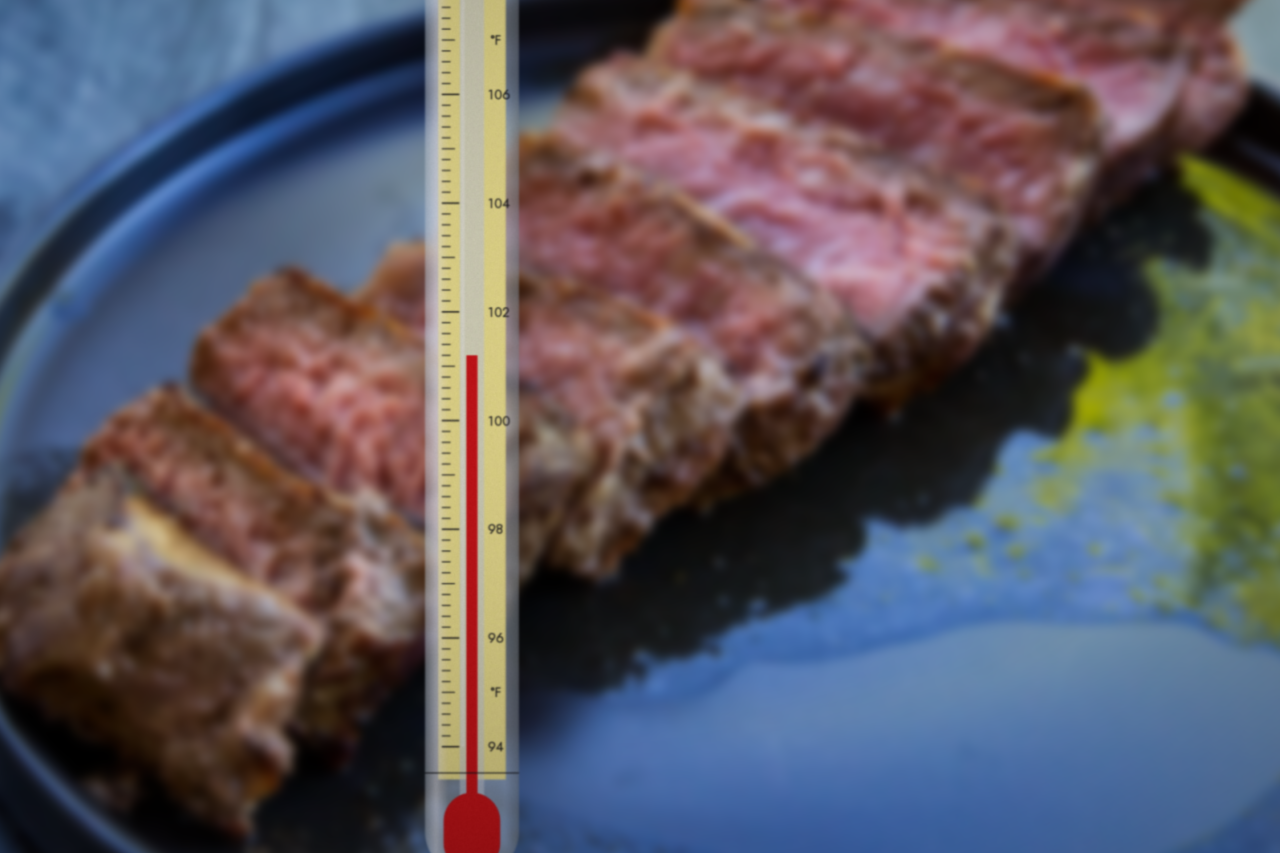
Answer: °F 101.2
